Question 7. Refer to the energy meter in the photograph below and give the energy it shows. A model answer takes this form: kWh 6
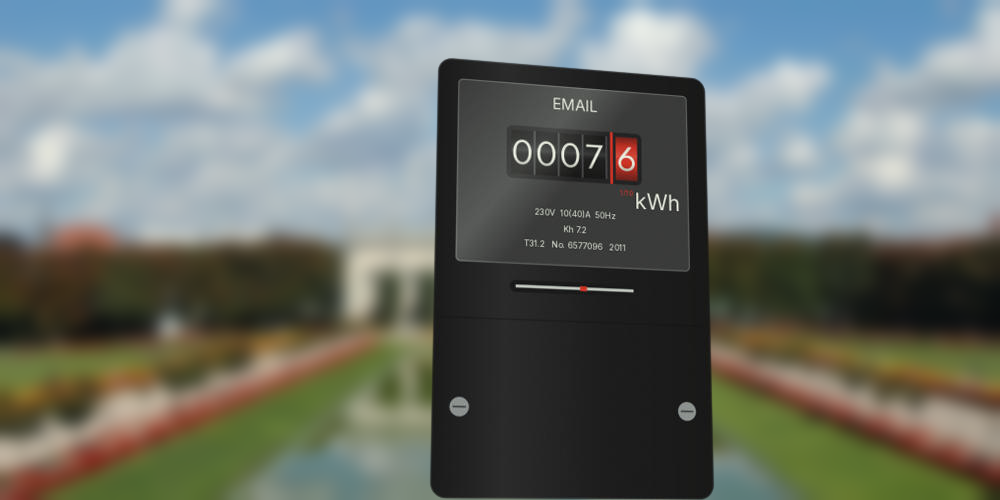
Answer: kWh 7.6
